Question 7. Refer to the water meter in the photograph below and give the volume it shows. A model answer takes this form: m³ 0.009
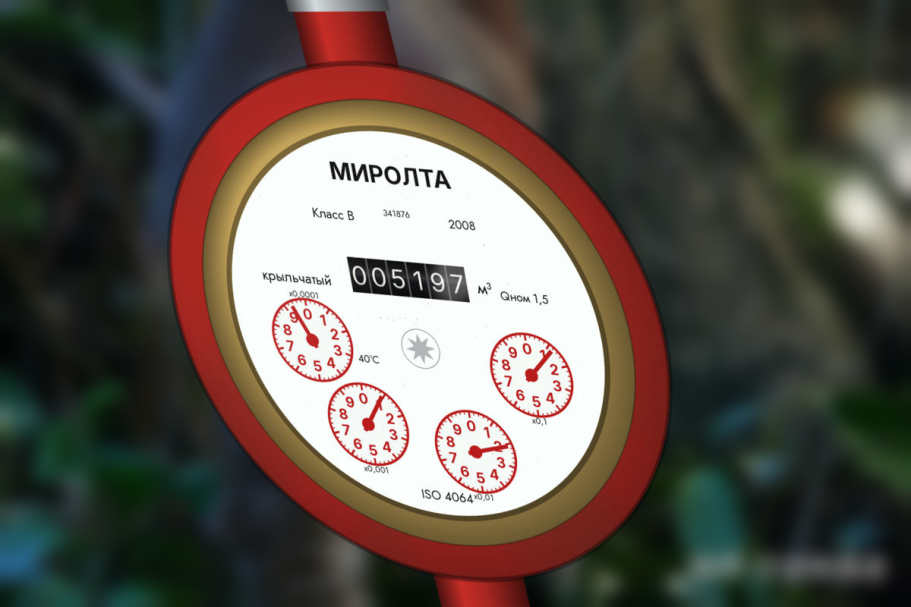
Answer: m³ 5197.1209
